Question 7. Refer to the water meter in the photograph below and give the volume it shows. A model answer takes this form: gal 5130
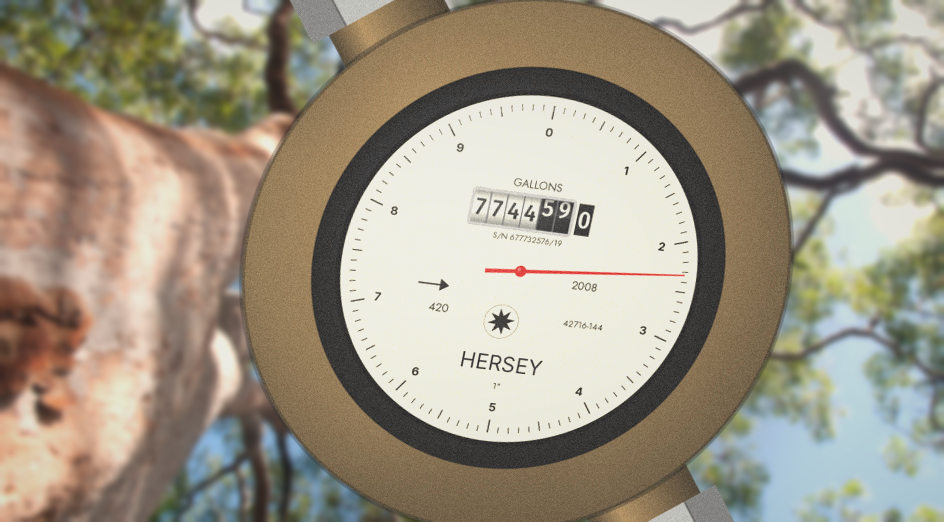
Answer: gal 7744592.3
